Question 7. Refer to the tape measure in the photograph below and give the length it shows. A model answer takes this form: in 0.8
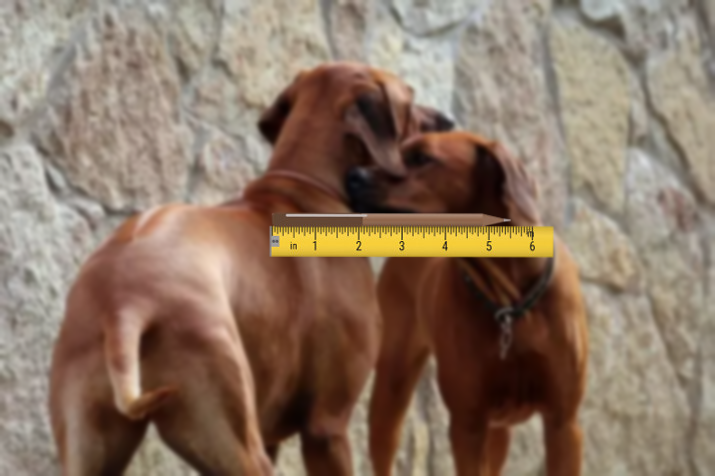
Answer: in 5.5
